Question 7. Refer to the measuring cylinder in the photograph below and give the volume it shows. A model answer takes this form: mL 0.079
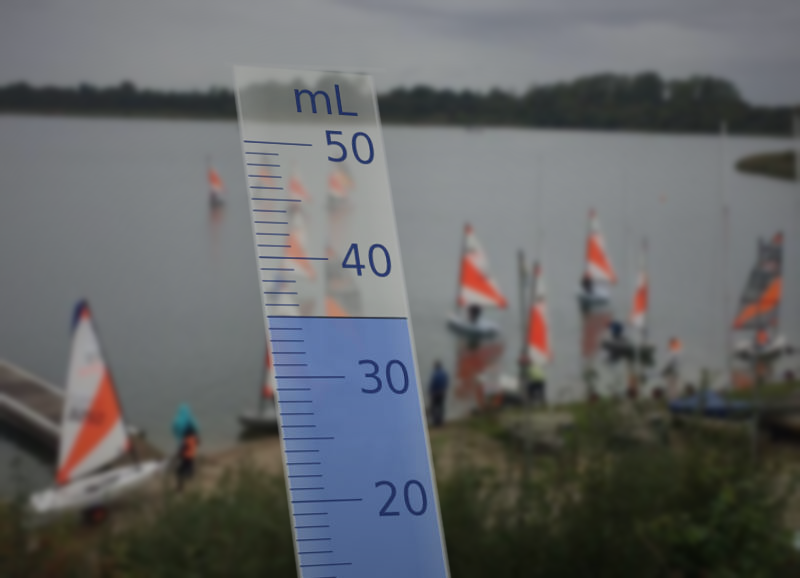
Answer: mL 35
